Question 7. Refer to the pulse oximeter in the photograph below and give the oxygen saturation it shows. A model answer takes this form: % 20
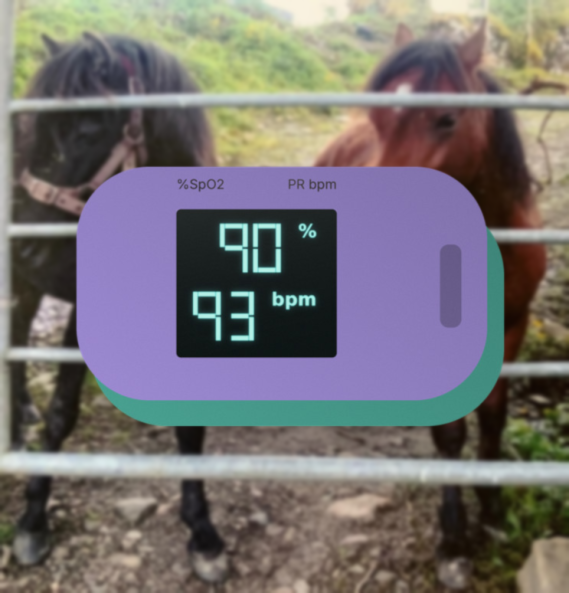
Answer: % 90
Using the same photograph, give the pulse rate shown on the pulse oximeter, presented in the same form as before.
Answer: bpm 93
